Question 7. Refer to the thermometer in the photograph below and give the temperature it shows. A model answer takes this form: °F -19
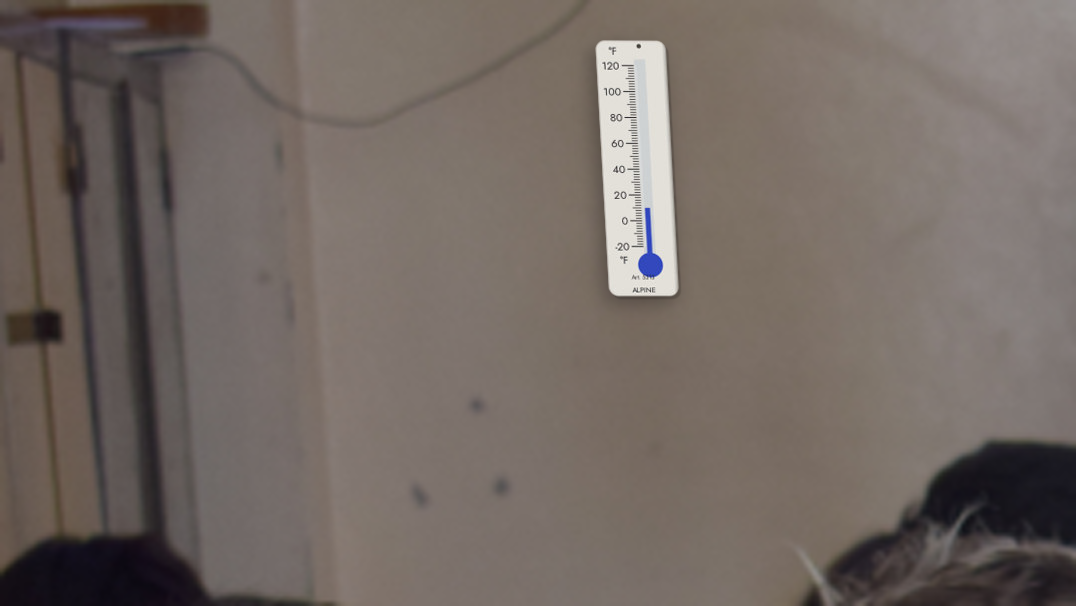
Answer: °F 10
